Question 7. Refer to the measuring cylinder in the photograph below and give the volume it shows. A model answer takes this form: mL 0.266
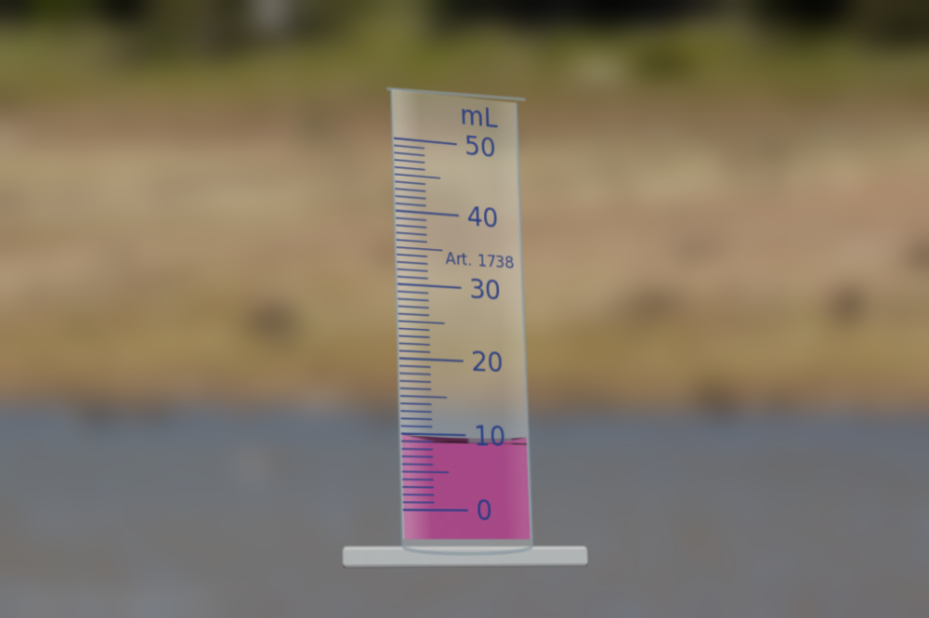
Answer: mL 9
